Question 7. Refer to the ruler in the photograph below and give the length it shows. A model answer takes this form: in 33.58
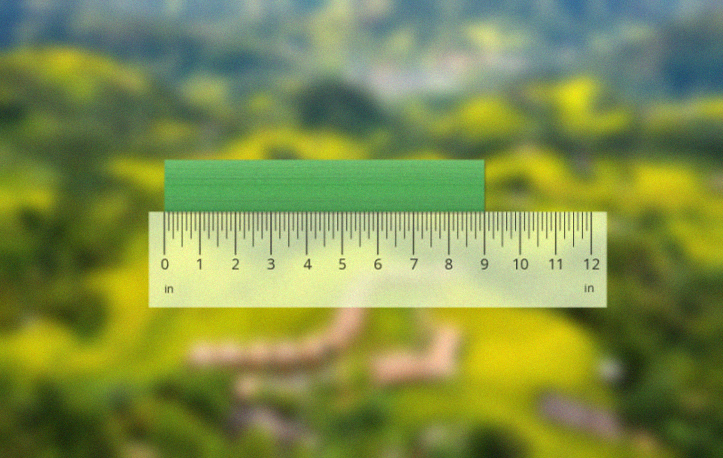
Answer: in 9
